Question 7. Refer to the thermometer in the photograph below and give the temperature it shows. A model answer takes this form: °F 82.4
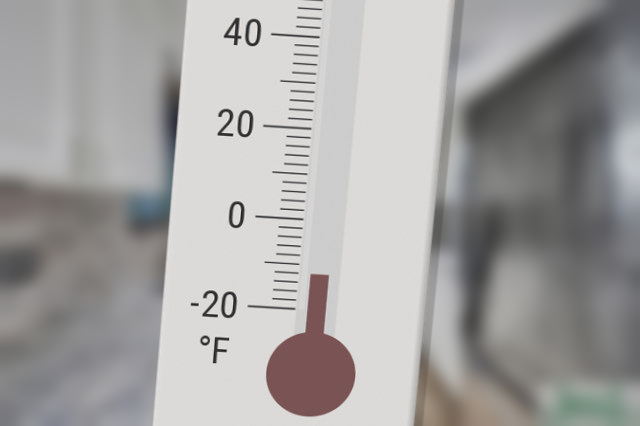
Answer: °F -12
